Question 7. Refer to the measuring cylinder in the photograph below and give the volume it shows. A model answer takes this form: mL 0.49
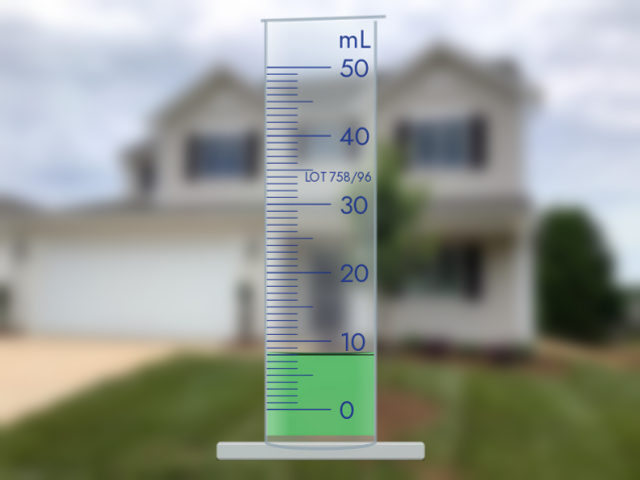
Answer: mL 8
